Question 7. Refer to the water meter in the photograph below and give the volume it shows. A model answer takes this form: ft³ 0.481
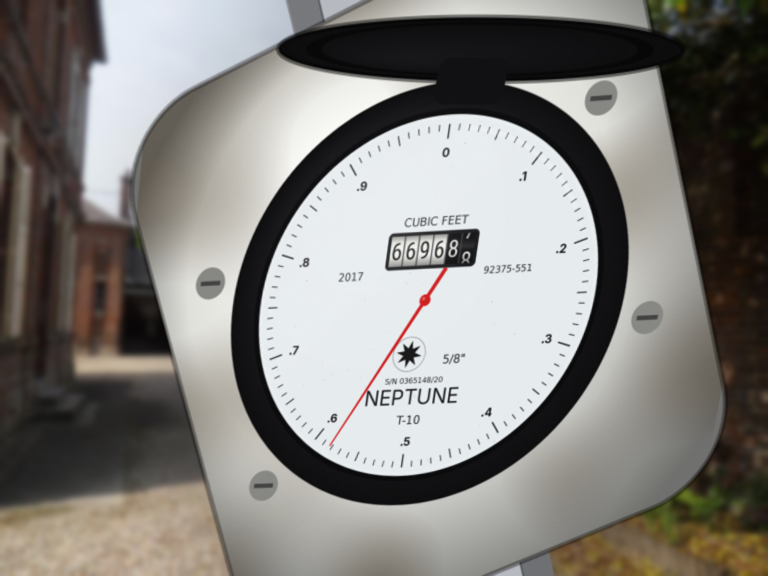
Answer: ft³ 669687.58
